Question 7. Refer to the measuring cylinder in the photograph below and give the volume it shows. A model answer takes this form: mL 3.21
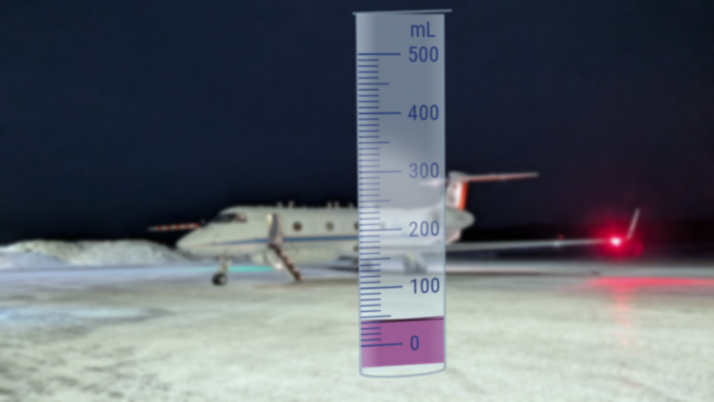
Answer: mL 40
